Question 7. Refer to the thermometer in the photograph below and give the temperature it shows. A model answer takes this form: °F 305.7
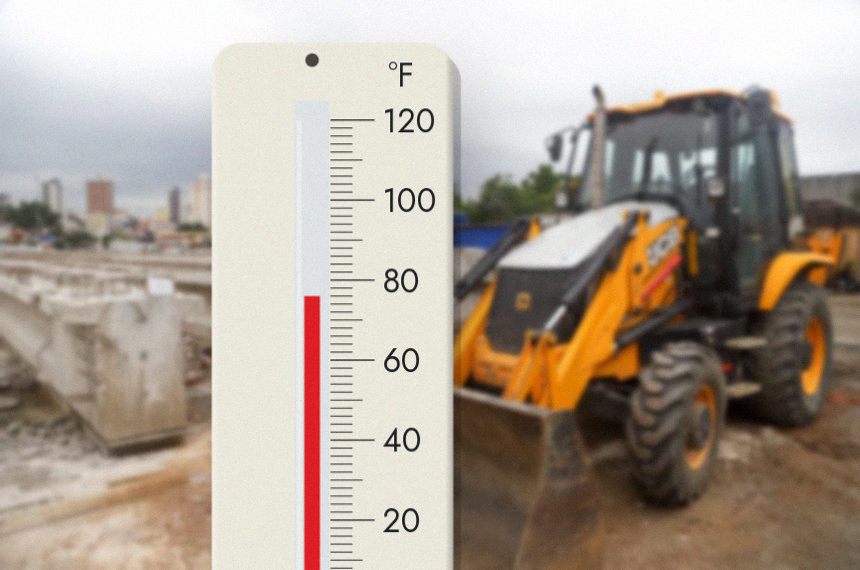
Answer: °F 76
